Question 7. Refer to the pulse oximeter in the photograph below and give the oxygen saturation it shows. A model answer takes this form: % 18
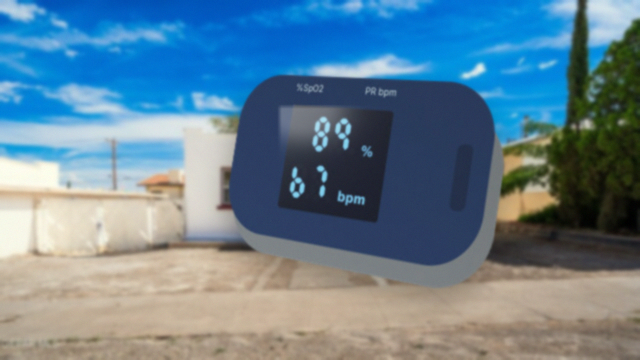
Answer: % 89
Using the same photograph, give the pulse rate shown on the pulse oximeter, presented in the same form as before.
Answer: bpm 67
